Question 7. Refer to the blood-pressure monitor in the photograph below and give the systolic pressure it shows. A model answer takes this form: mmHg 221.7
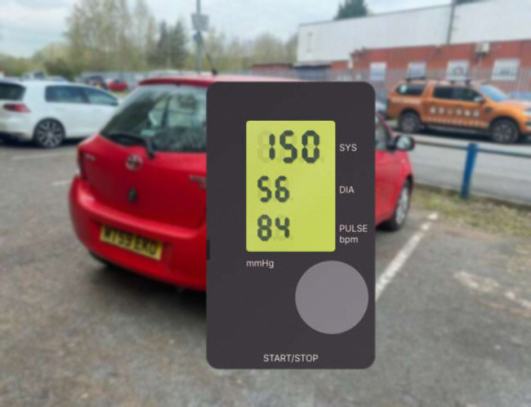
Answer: mmHg 150
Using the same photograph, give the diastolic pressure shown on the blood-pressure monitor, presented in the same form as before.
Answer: mmHg 56
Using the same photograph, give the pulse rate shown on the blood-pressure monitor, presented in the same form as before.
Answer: bpm 84
